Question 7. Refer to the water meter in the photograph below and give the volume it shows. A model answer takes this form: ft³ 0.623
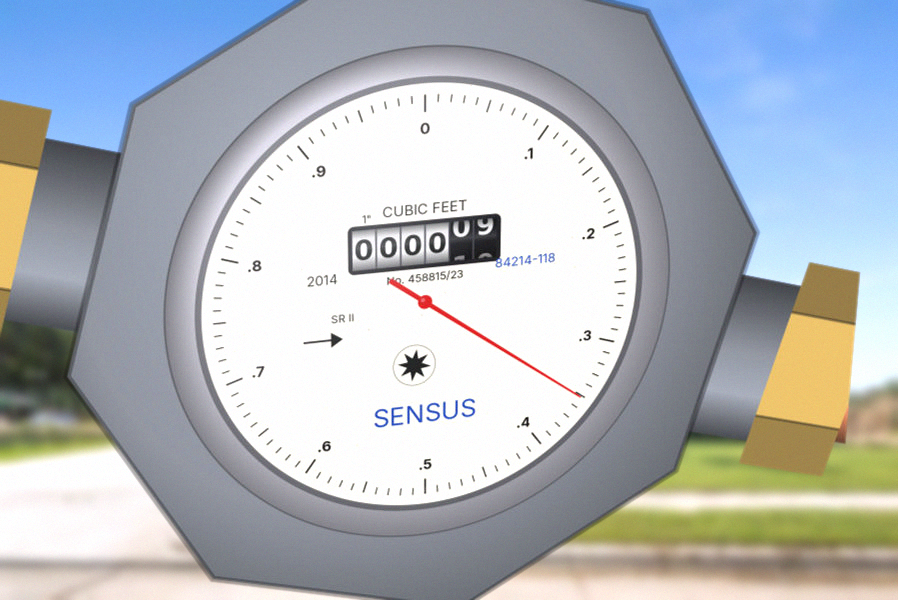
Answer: ft³ 9.35
